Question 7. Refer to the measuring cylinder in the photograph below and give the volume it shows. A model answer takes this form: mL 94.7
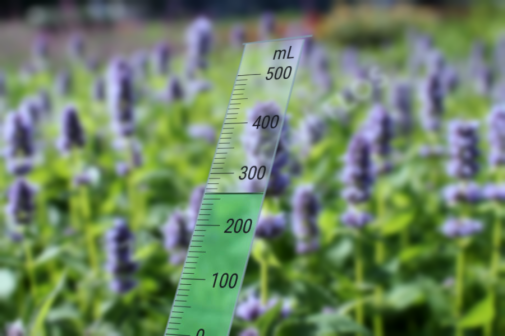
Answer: mL 260
